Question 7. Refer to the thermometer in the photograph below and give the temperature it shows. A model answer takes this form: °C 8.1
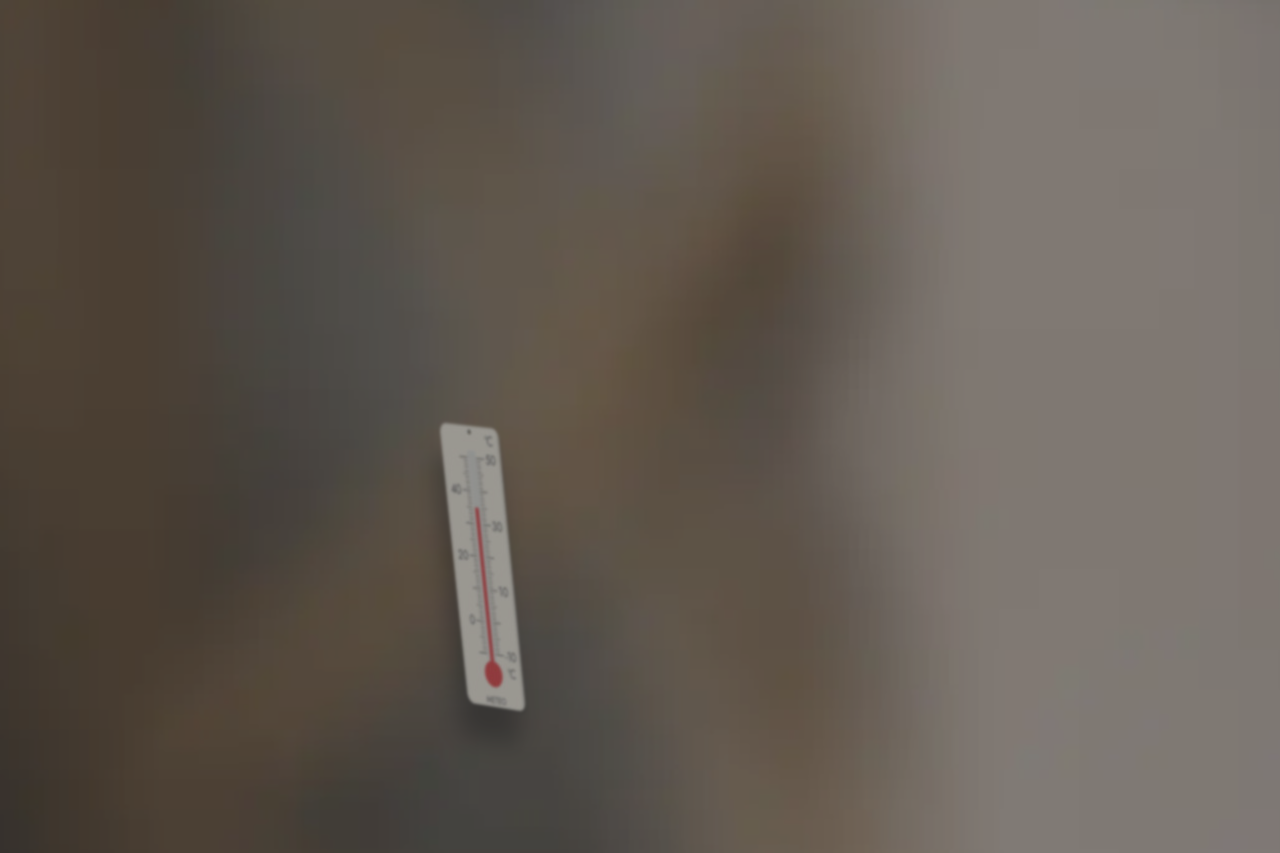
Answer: °C 35
